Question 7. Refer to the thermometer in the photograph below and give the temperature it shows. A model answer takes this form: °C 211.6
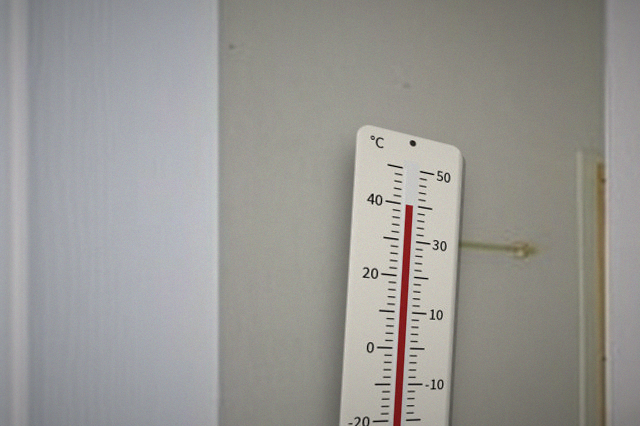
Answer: °C 40
